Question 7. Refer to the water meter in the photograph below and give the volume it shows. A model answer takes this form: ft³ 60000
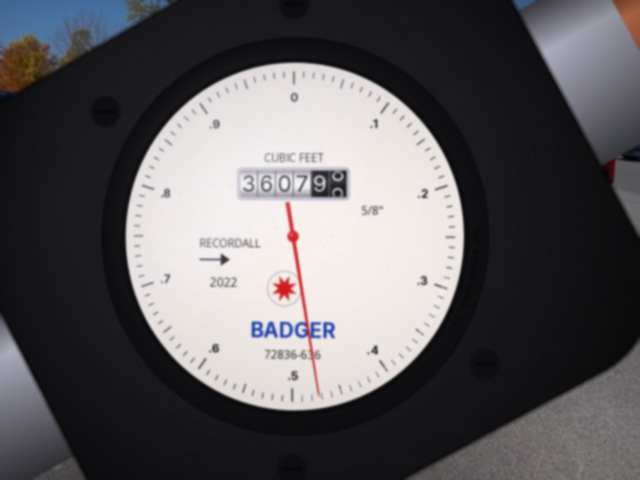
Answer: ft³ 360798.47
